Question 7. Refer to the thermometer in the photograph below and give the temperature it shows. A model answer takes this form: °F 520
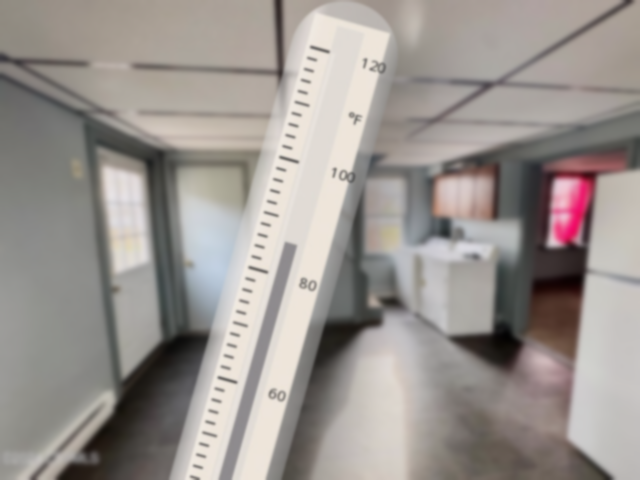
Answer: °F 86
